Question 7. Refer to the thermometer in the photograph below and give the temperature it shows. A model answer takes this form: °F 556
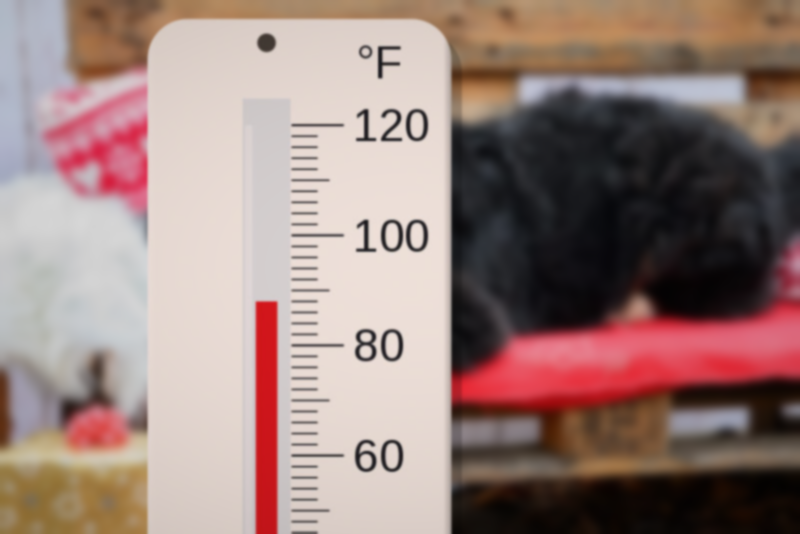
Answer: °F 88
